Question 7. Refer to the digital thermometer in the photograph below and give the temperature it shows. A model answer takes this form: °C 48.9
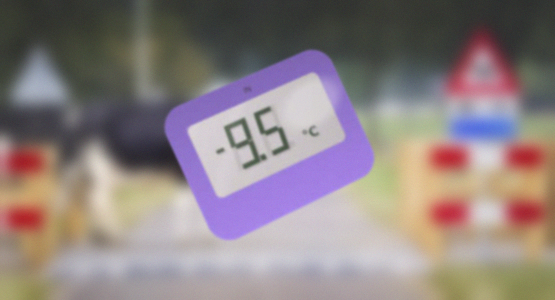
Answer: °C -9.5
